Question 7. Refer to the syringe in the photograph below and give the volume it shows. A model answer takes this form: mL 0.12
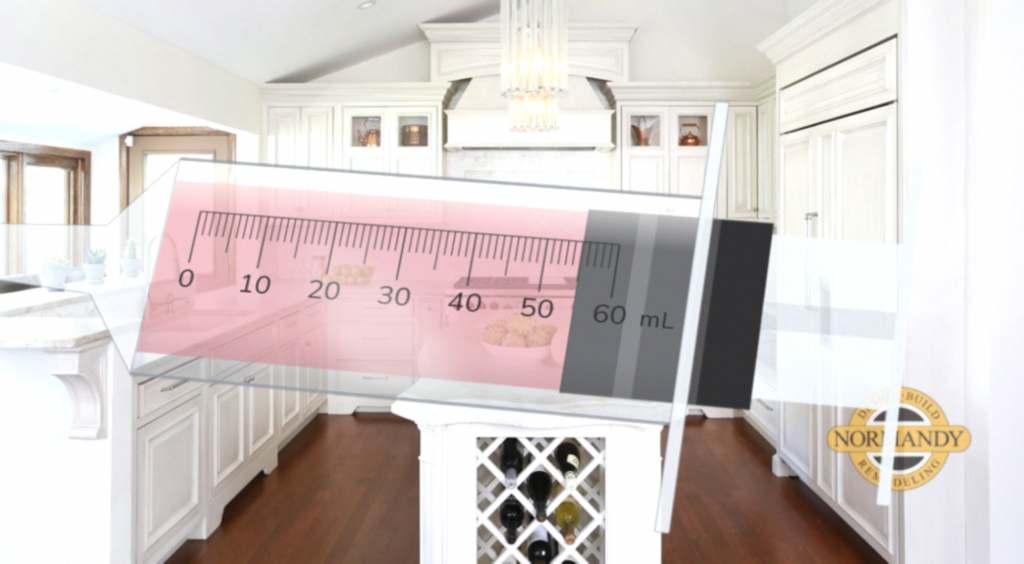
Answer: mL 55
